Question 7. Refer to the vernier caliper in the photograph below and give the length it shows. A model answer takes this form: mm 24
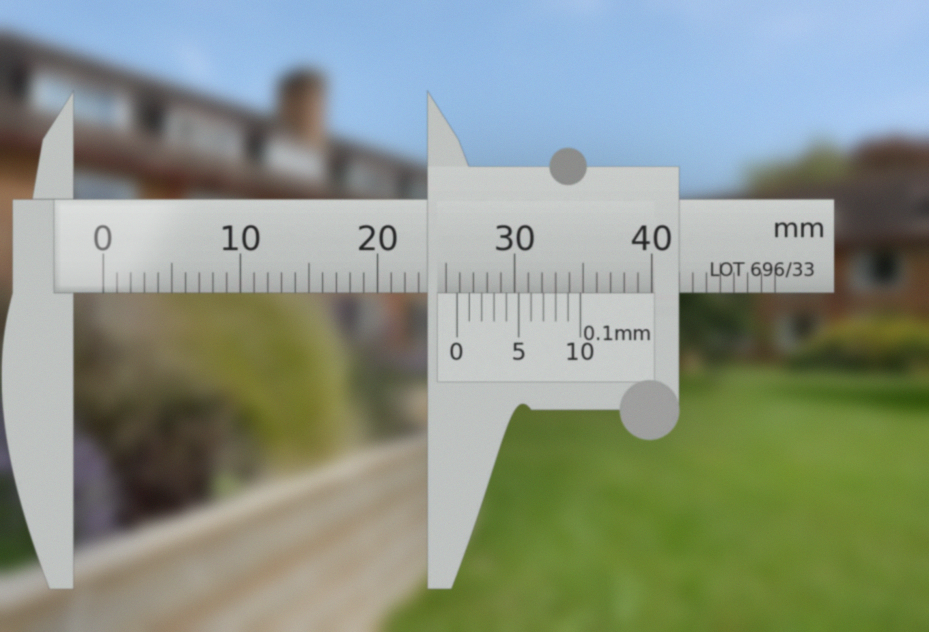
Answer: mm 25.8
